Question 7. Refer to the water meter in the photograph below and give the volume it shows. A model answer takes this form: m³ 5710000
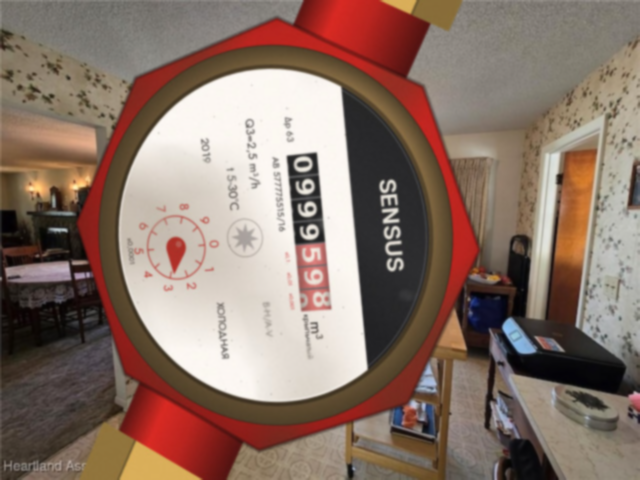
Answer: m³ 999.5982
